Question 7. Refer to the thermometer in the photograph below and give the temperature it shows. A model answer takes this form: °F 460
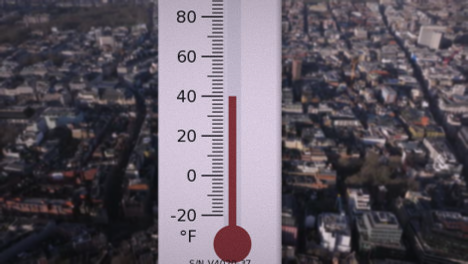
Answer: °F 40
